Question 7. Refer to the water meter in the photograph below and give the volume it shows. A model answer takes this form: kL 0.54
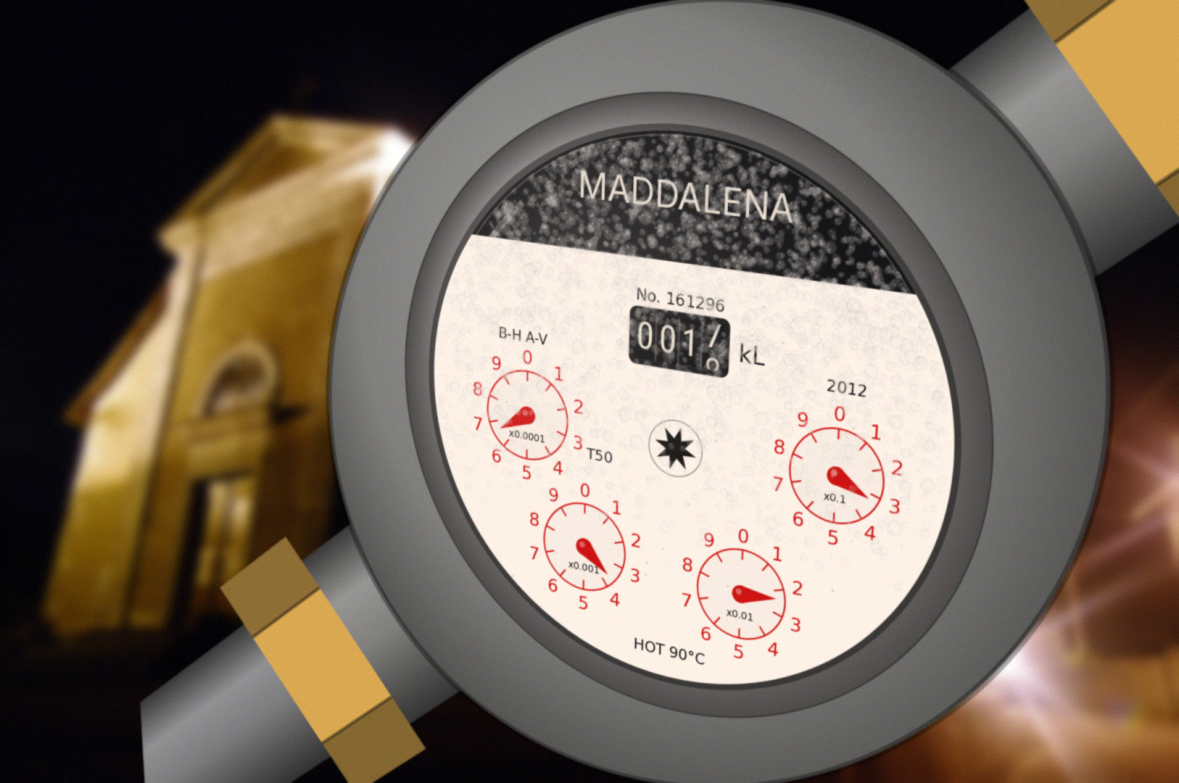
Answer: kL 17.3236
